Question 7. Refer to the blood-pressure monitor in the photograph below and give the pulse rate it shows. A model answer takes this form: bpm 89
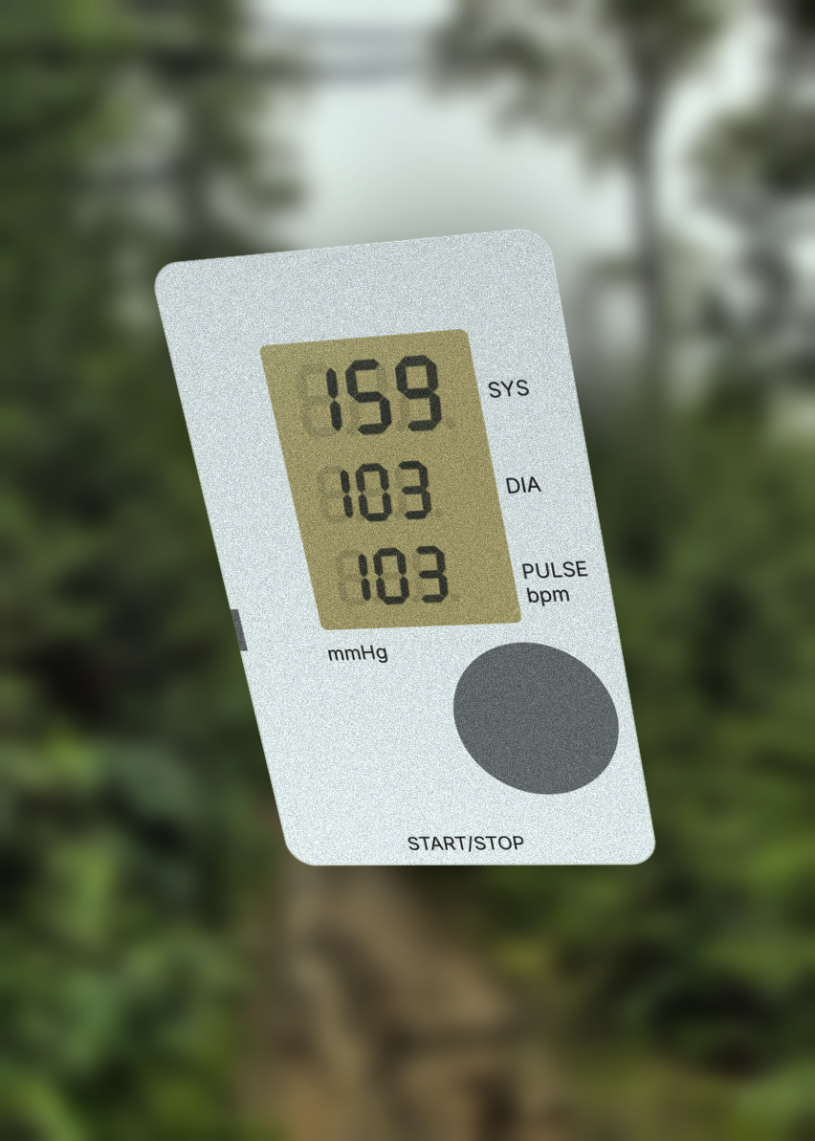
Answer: bpm 103
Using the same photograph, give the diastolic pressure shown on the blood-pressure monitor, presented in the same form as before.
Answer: mmHg 103
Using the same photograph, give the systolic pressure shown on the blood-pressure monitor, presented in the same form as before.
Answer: mmHg 159
